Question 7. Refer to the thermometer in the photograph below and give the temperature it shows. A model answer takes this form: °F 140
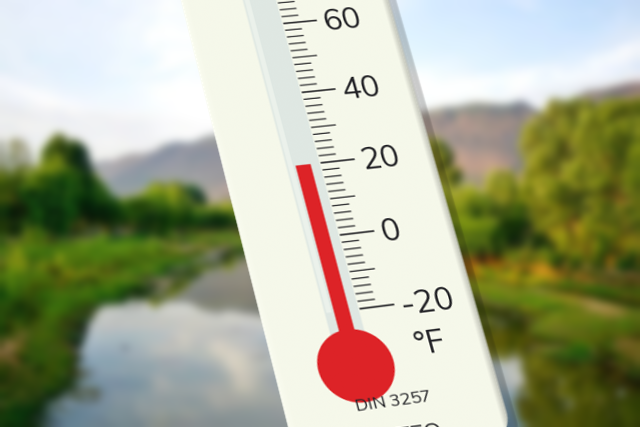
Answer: °F 20
